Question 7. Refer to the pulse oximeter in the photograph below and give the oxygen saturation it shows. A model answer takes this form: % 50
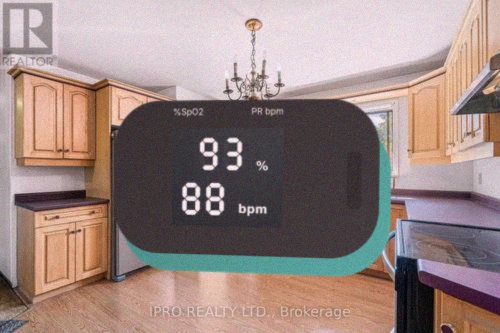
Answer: % 93
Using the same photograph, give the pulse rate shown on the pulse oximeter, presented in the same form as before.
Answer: bpm 88
